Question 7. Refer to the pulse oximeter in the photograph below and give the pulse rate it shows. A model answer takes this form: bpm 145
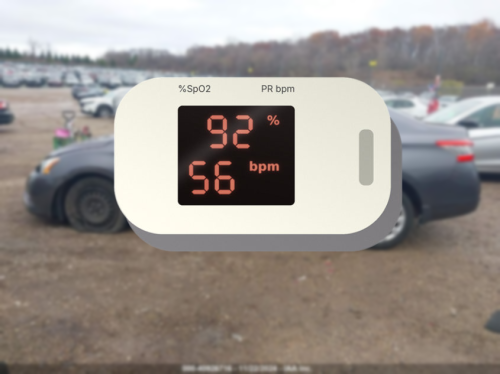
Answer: bpm 56
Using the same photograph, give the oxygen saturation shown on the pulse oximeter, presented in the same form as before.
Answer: % 92
